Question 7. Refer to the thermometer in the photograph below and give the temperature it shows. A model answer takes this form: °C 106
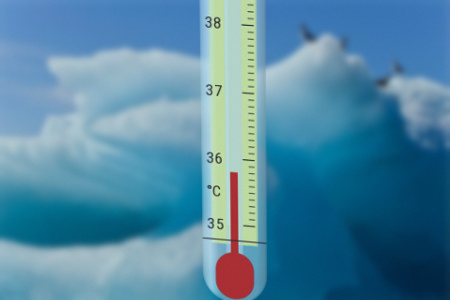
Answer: °C 35.8
